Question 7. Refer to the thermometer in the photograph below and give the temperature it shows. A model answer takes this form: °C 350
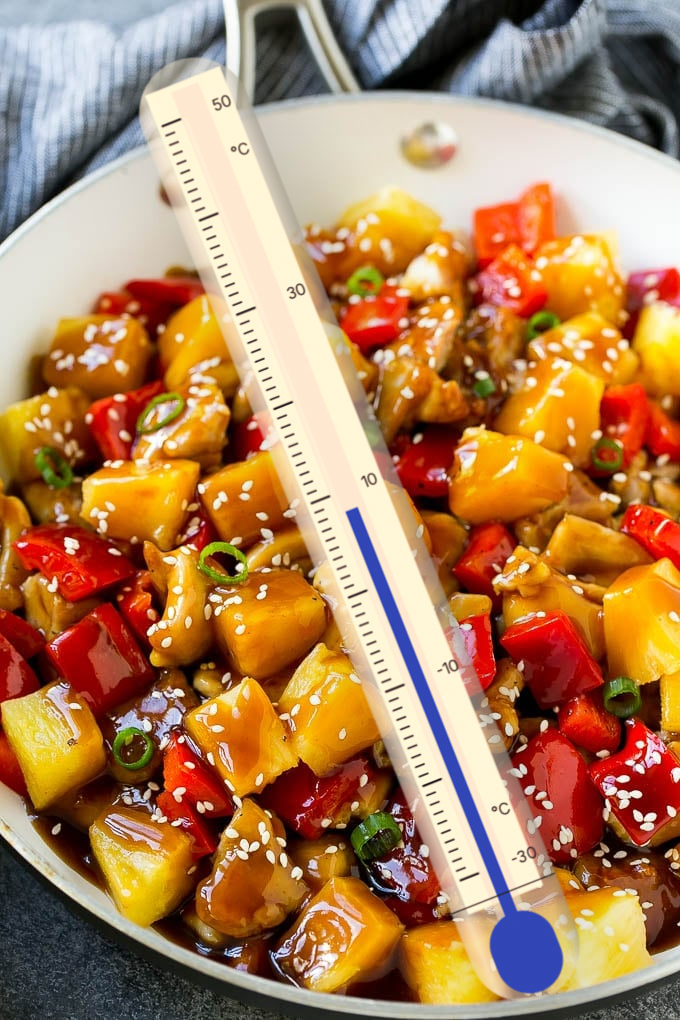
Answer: °C 8
